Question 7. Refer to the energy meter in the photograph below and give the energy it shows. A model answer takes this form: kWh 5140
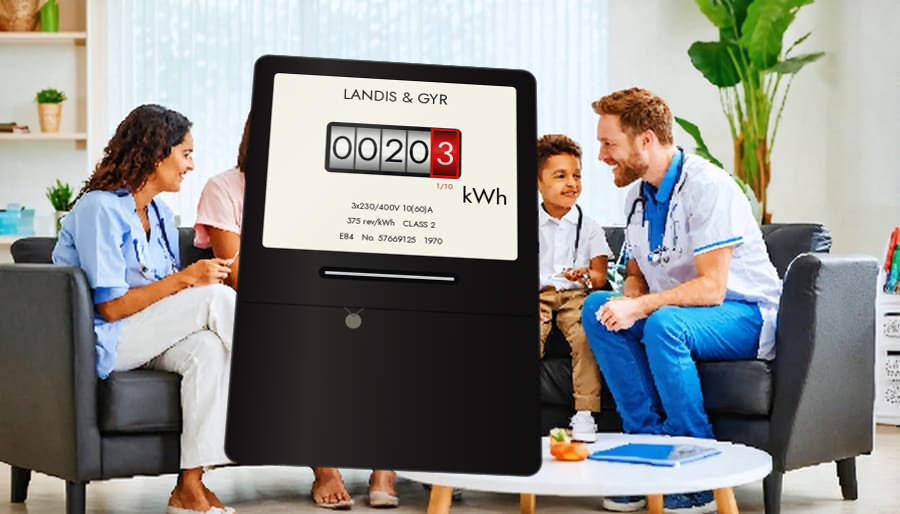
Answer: kWh 20.3
